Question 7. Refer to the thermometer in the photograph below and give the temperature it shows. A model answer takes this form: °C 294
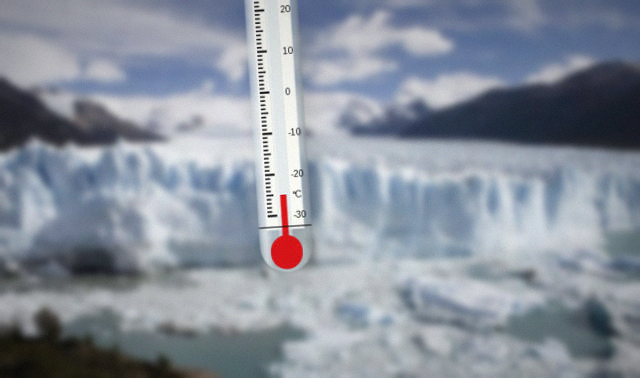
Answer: °C -25
